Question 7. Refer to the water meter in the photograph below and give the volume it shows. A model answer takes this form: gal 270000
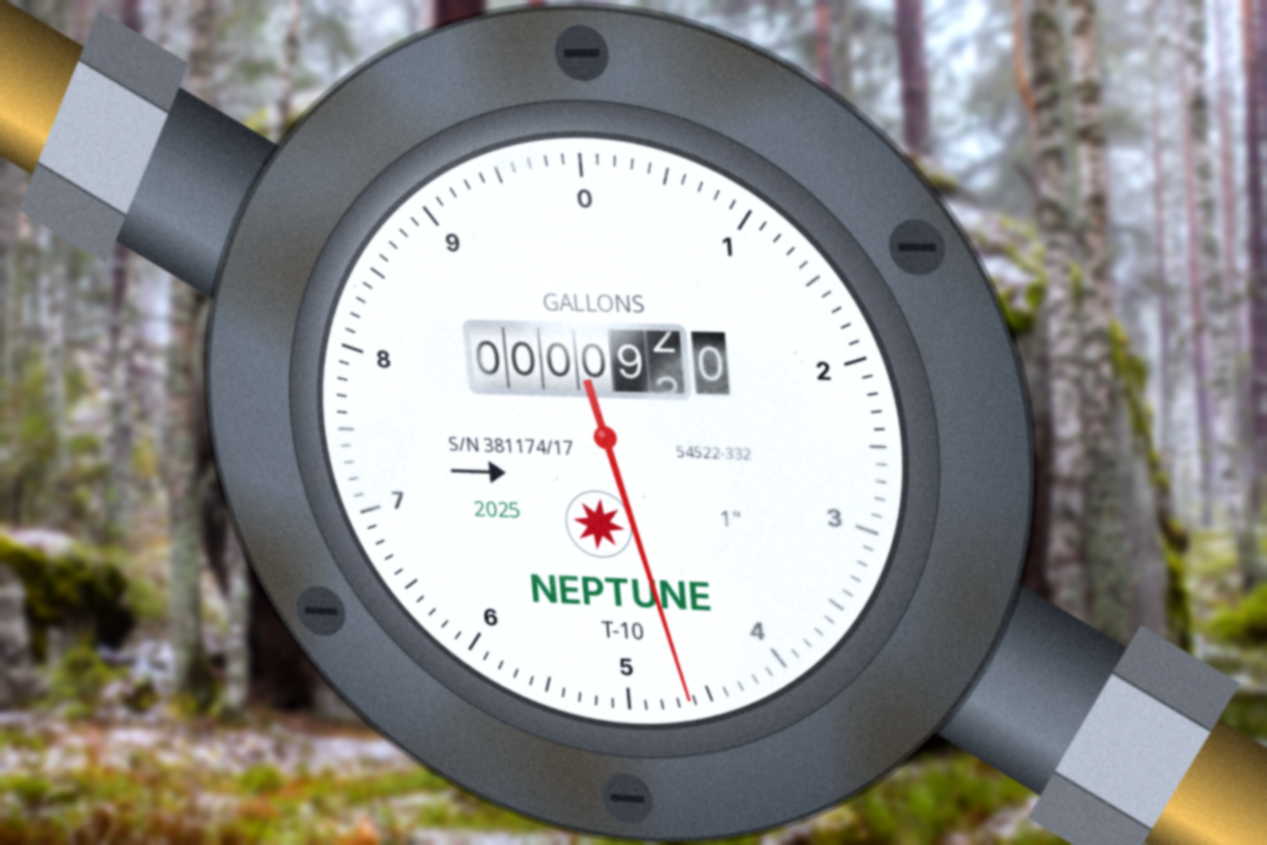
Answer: gal 924.6
